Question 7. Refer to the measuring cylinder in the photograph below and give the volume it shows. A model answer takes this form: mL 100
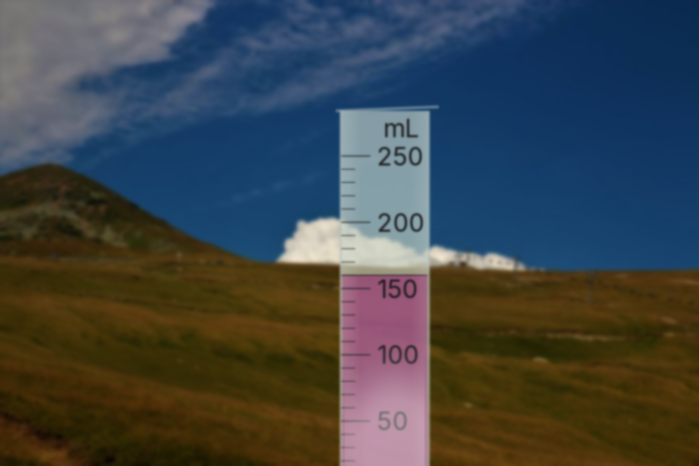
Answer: mL 160
